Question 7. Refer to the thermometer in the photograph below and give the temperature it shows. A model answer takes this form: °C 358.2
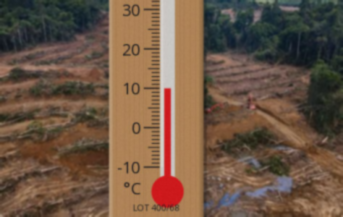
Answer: °C 10
